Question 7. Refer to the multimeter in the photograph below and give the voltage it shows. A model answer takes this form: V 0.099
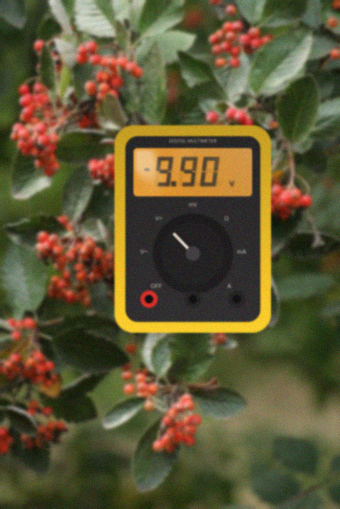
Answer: V -9.90
